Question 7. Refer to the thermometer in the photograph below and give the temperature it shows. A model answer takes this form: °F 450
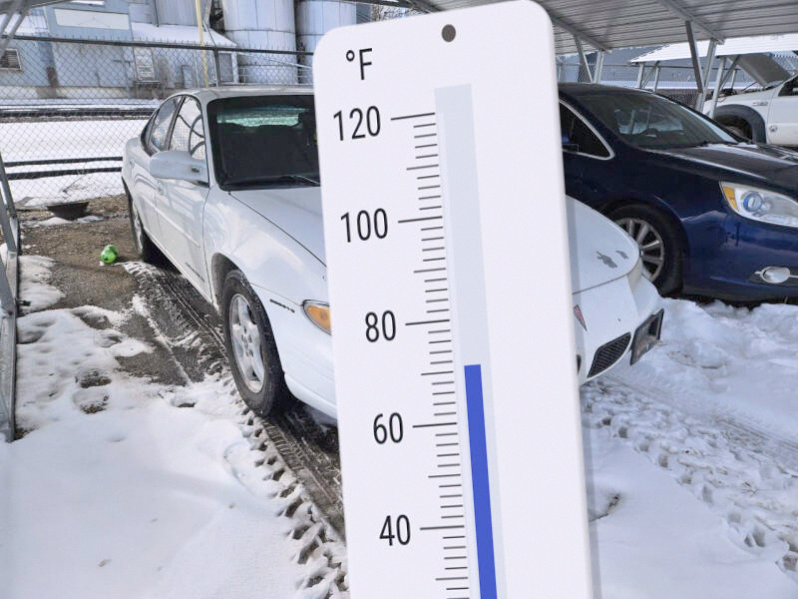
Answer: °F 71
